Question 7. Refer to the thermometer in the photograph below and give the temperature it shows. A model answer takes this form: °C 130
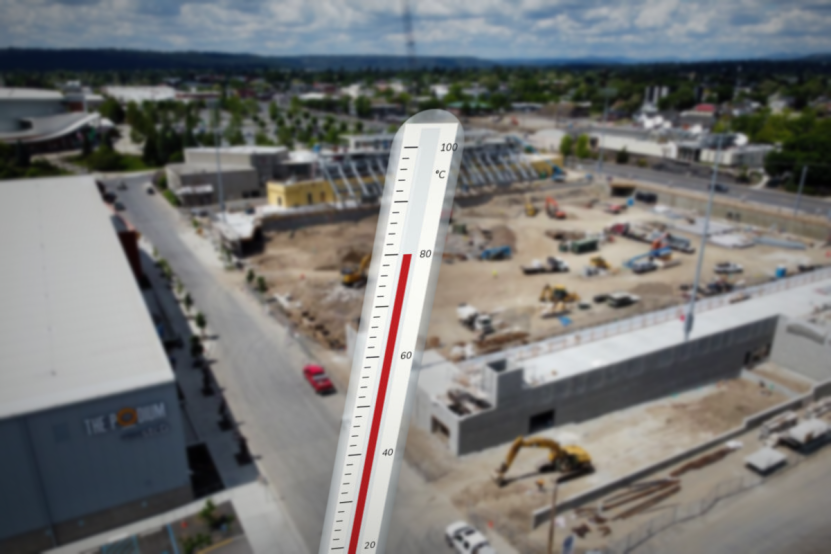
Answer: °C 80
